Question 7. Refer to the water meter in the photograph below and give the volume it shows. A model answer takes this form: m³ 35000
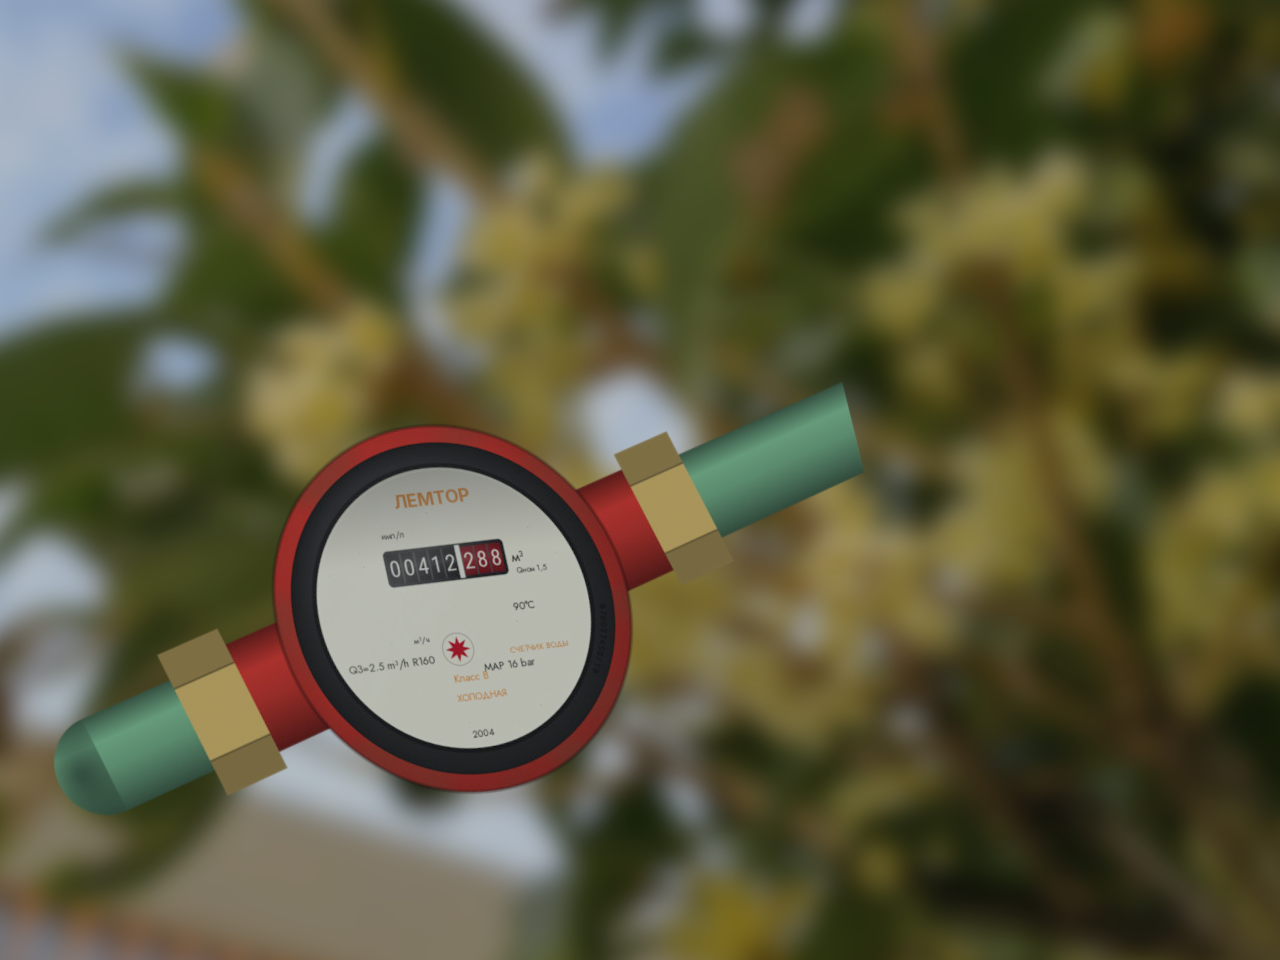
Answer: m³ 412.288
